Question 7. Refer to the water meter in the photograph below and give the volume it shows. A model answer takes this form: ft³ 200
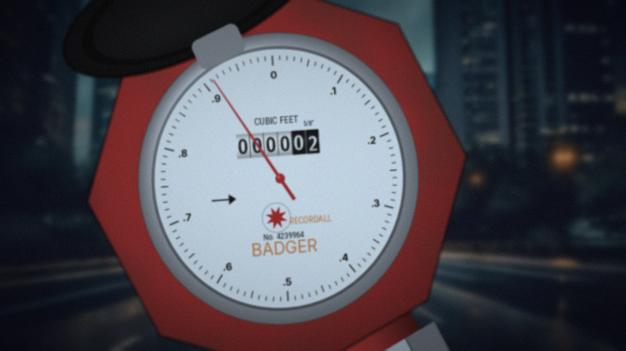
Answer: ft³ 1.91
